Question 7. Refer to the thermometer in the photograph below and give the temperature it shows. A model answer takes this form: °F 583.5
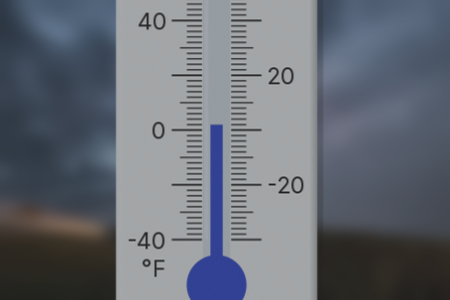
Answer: °F 2
